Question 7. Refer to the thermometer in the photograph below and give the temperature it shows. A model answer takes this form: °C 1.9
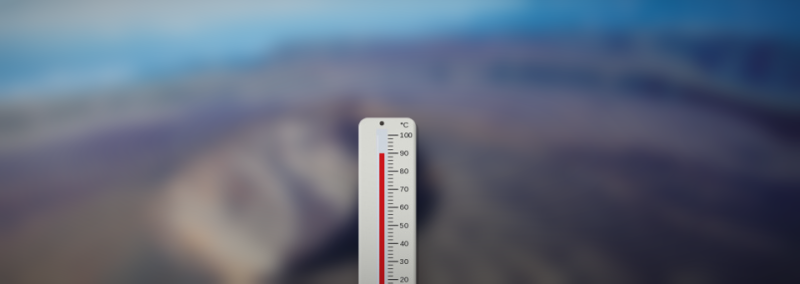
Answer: °C 90
